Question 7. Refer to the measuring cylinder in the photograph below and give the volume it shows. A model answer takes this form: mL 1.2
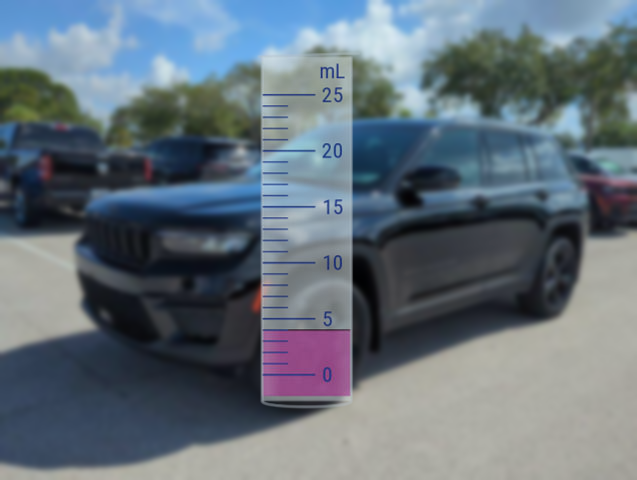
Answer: mL 4
